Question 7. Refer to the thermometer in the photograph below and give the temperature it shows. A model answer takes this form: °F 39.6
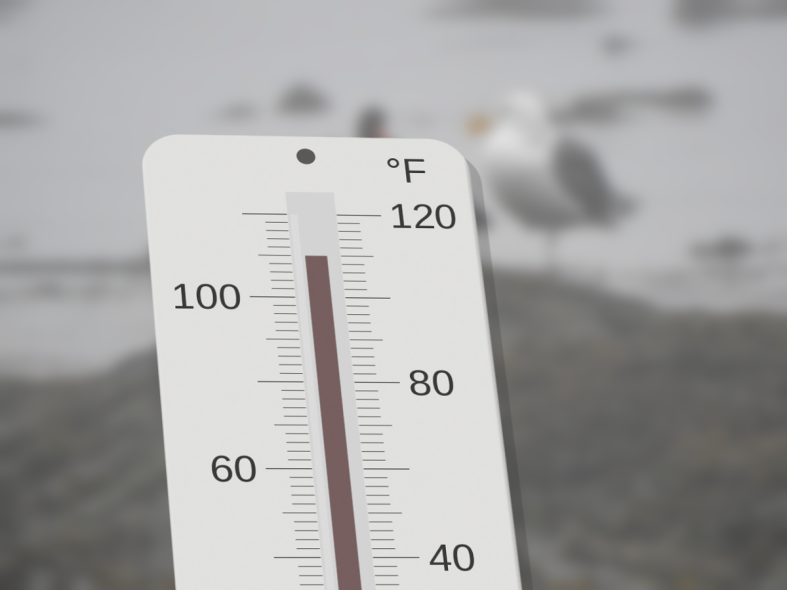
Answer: °F 110
